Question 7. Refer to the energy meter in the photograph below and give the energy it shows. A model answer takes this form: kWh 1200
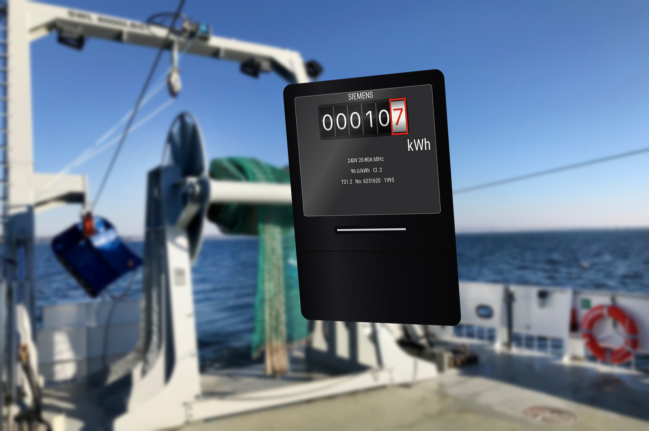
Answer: kWh 10.7
